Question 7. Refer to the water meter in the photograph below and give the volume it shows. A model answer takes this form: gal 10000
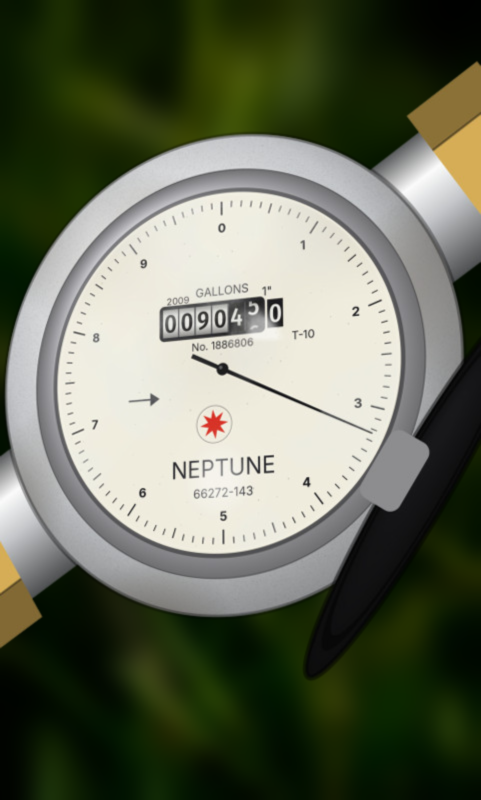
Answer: gal 90453.2
